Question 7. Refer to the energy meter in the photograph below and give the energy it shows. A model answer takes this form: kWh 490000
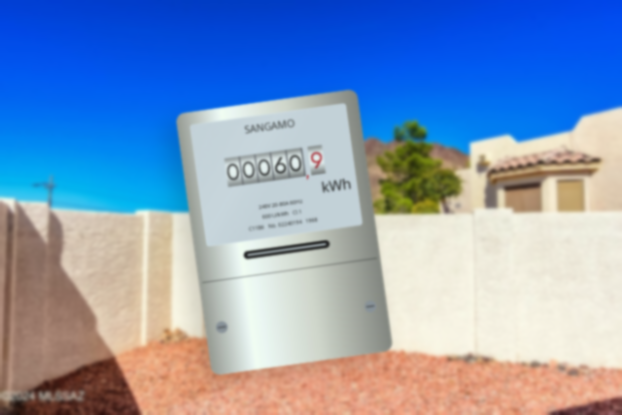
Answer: kWh 60.9
